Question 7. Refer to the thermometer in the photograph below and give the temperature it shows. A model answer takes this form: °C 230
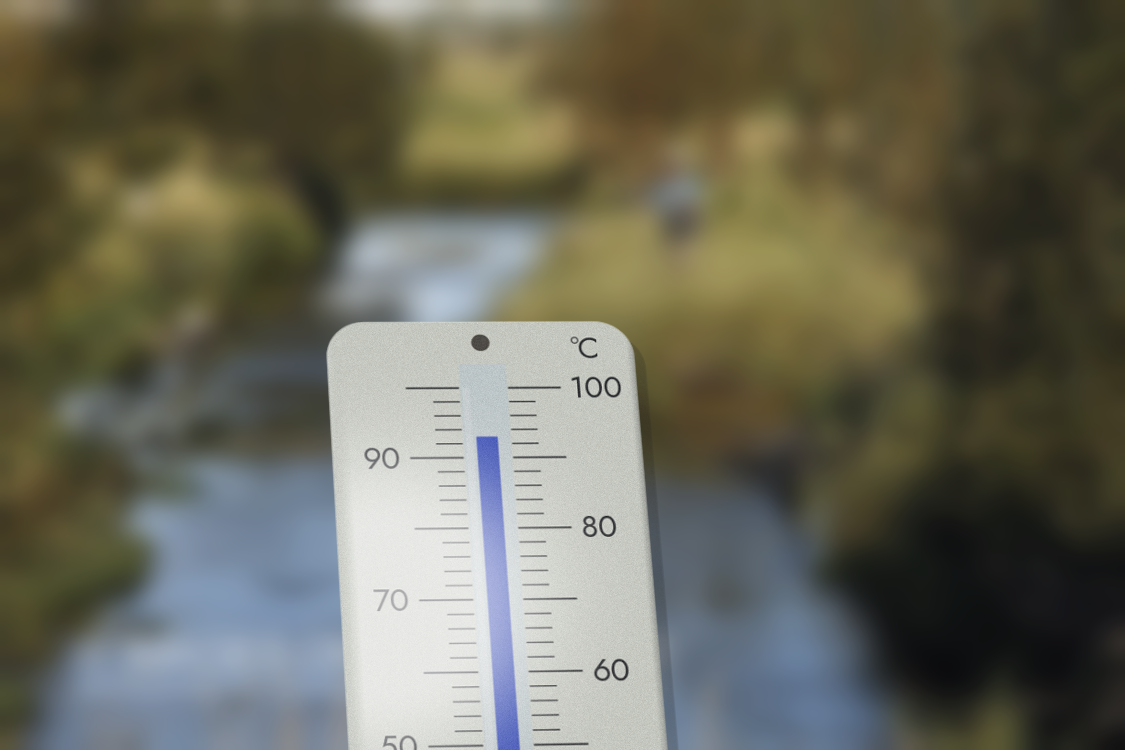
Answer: °C 93
